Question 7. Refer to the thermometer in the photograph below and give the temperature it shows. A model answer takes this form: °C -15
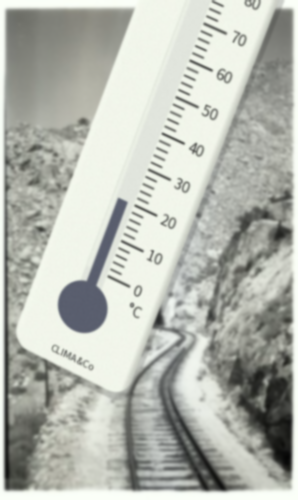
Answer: °C 20
